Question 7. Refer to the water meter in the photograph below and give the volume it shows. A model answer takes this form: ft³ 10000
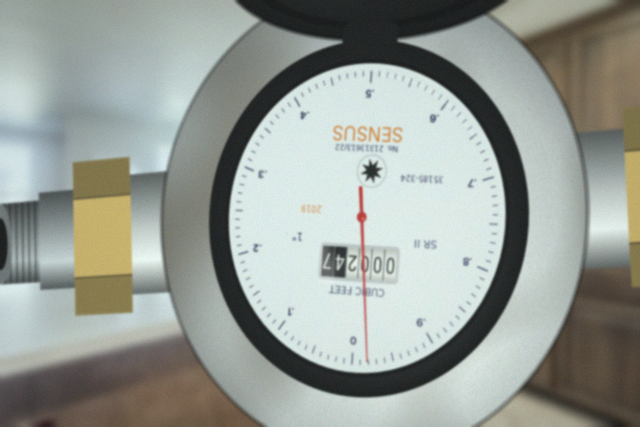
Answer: ft³ 246.98
